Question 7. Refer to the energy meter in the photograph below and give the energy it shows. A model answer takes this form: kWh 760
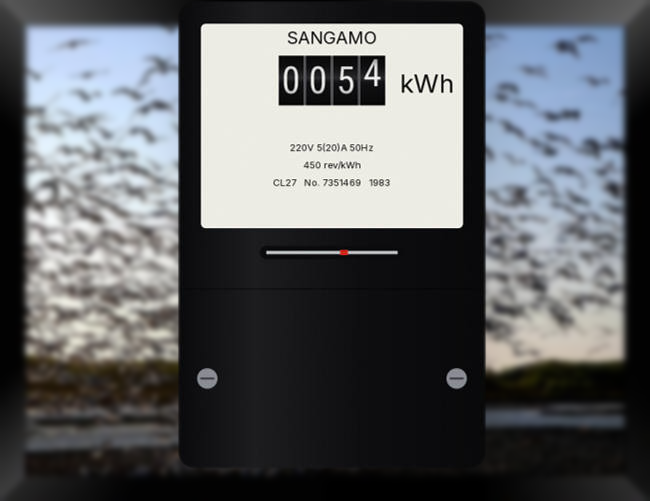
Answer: kWh 54
